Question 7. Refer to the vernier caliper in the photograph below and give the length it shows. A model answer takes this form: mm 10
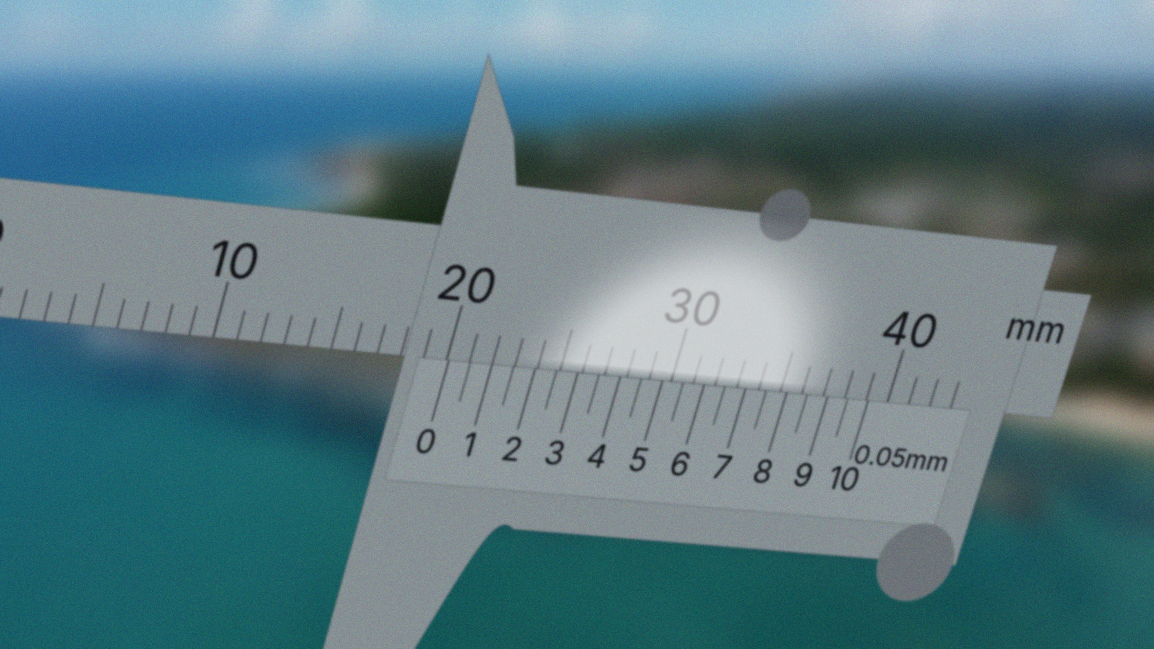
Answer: mm 20.1
